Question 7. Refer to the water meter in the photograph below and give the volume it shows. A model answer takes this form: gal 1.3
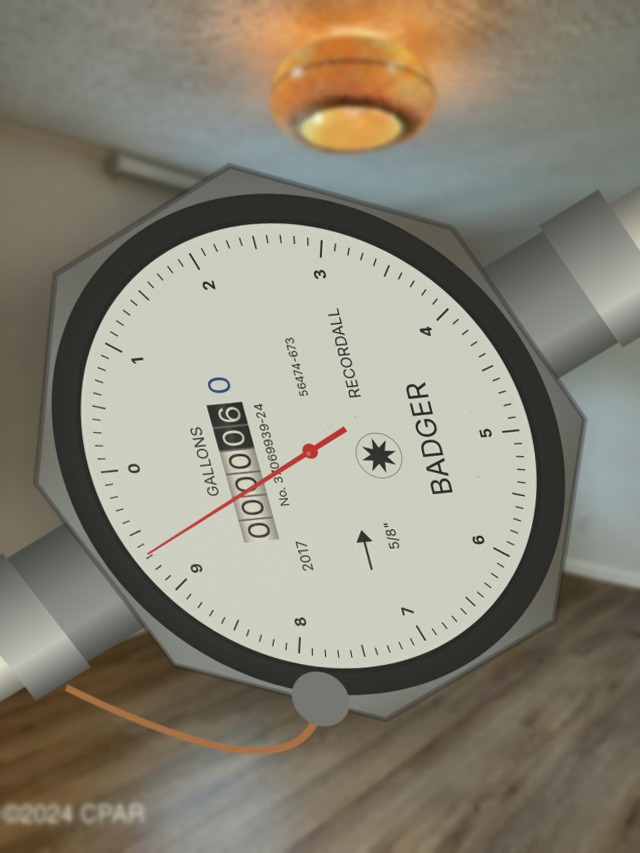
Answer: gal 59.3
